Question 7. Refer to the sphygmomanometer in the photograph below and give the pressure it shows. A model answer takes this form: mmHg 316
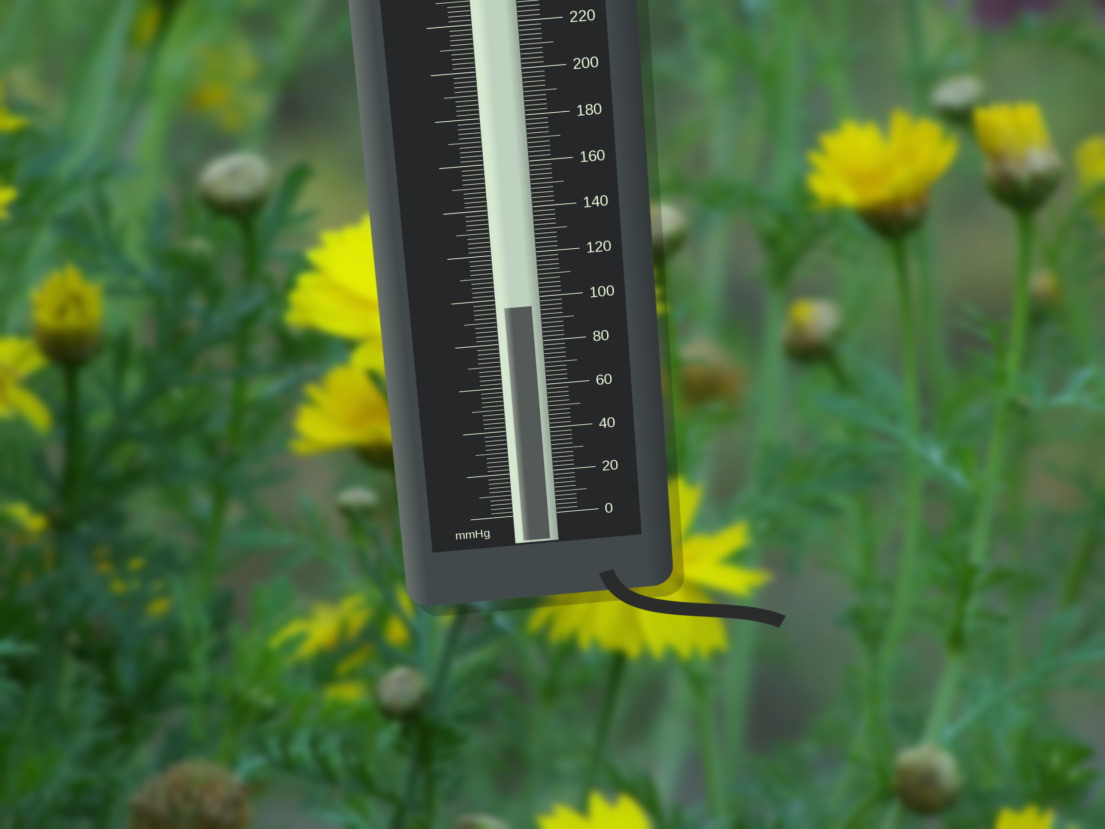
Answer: mmHg 96
